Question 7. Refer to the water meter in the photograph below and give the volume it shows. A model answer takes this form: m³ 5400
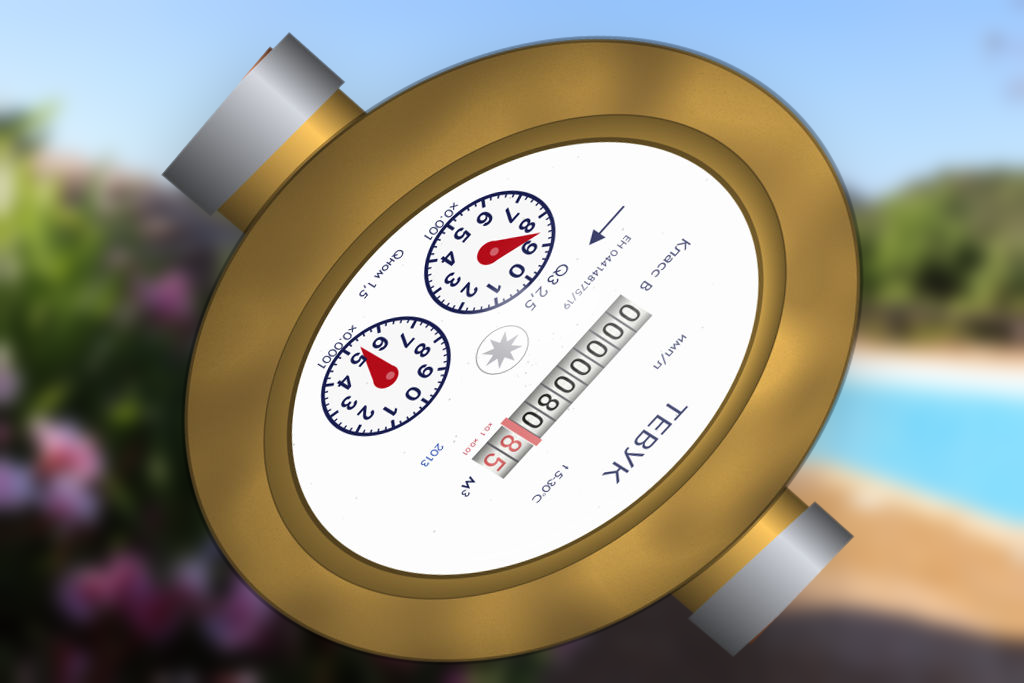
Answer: m³ 80.8585
